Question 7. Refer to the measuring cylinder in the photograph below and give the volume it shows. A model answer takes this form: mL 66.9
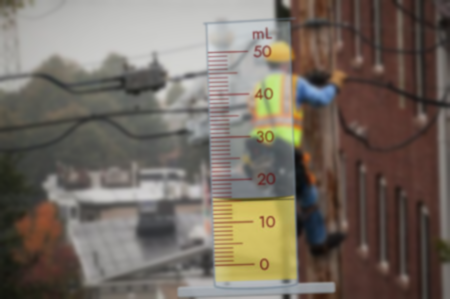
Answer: mL 15
